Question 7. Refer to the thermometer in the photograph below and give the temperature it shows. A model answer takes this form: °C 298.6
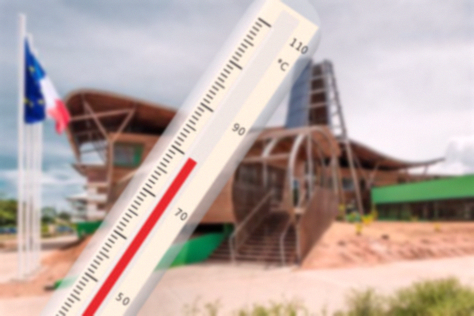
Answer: °C 80
